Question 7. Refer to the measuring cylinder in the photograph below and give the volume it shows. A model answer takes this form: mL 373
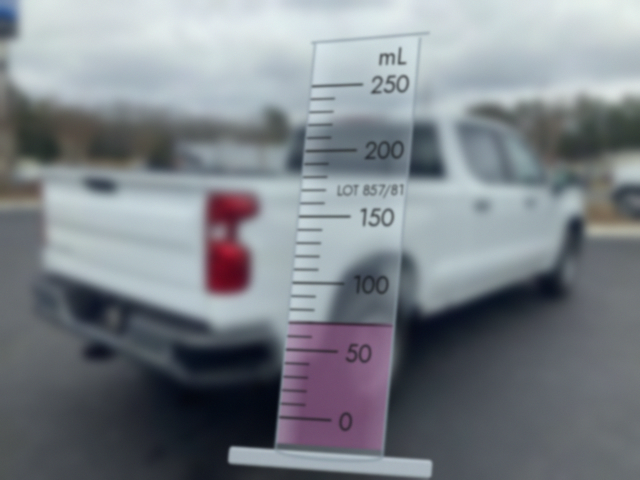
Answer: mL 70
